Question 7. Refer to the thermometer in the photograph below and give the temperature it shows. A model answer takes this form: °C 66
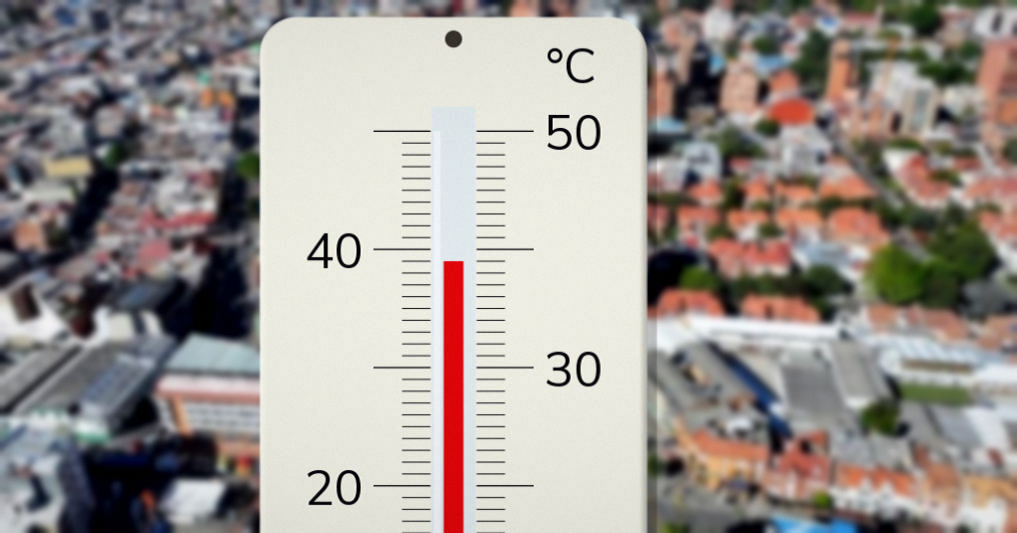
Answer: °C 39
